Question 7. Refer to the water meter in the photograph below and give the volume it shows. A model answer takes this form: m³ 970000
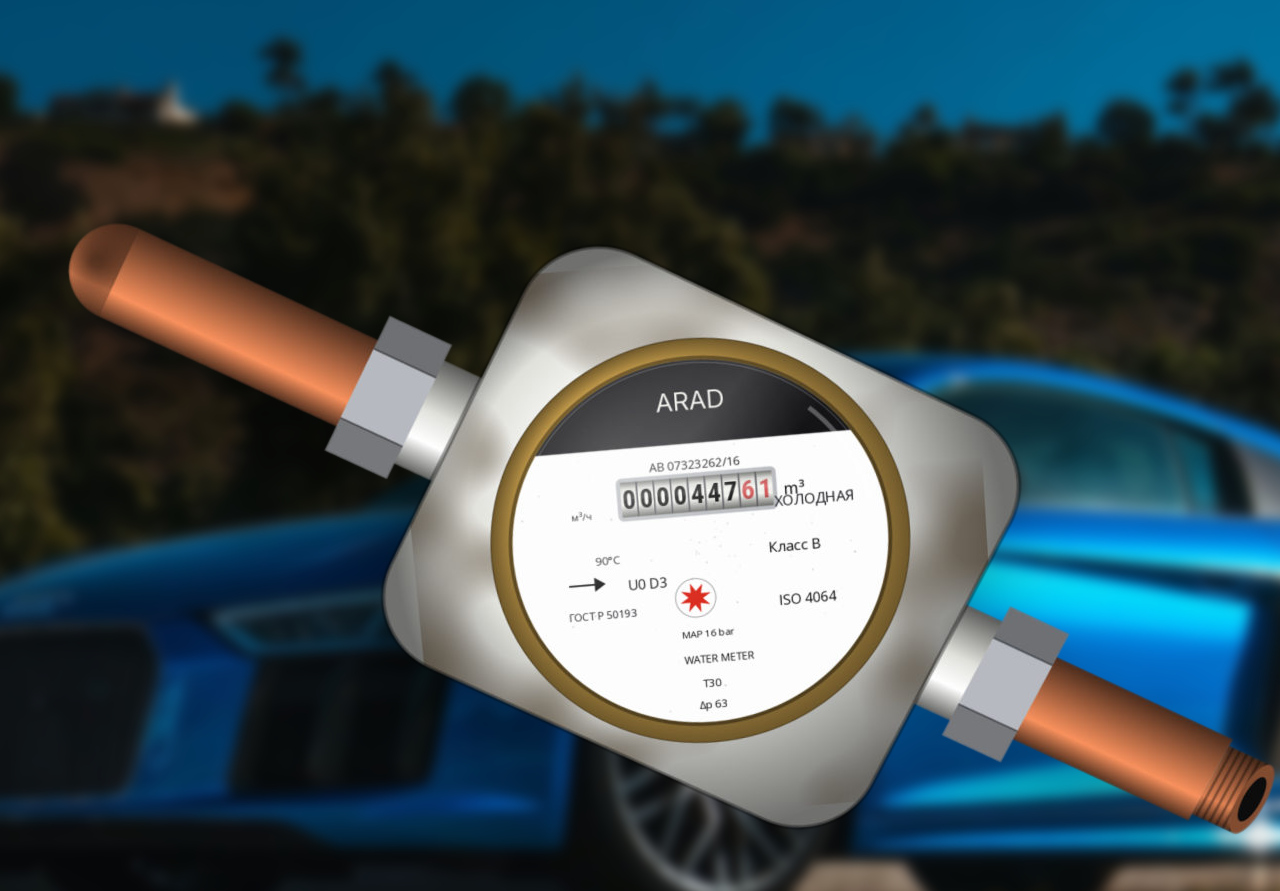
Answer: m³ 447.61
